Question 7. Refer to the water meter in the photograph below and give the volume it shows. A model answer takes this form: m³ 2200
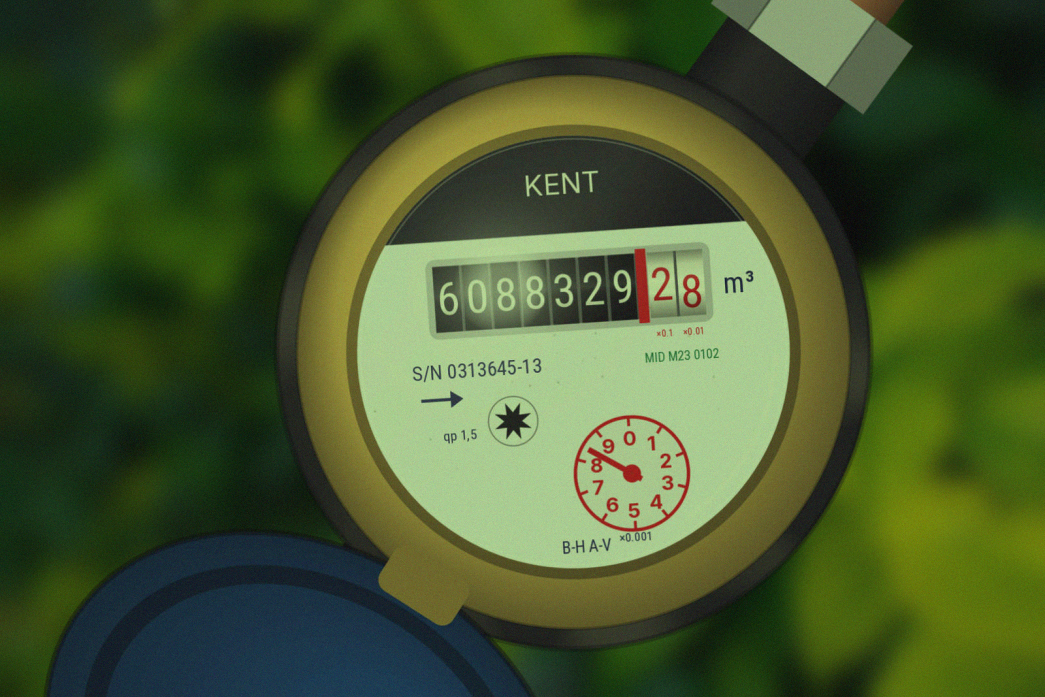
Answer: m³ 6088329.278
